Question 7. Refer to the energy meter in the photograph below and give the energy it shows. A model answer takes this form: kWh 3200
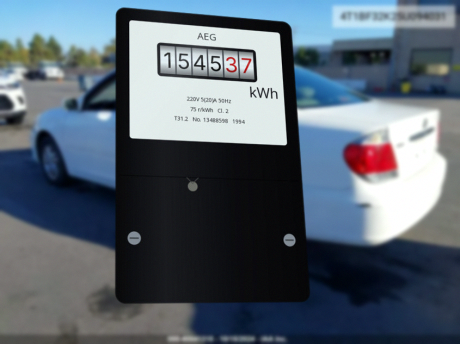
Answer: kWh 1545.37
